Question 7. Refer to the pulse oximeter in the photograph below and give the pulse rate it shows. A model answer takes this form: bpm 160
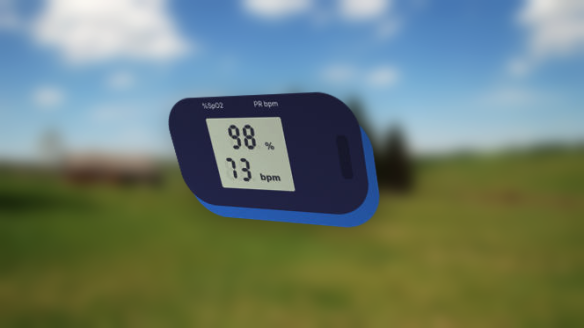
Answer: bpm 73
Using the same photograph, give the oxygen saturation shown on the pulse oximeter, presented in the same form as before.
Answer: % 98
